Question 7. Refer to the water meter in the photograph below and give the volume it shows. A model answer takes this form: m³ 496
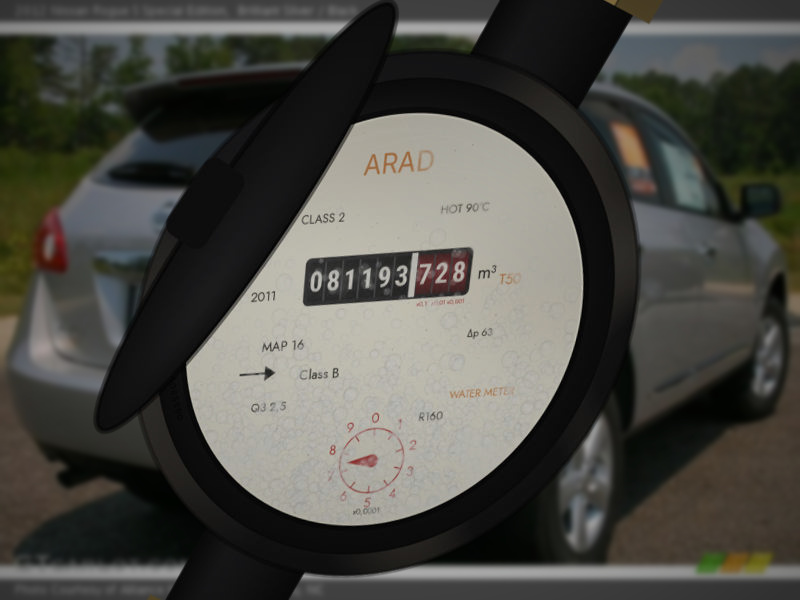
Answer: m³ 81193.7287
